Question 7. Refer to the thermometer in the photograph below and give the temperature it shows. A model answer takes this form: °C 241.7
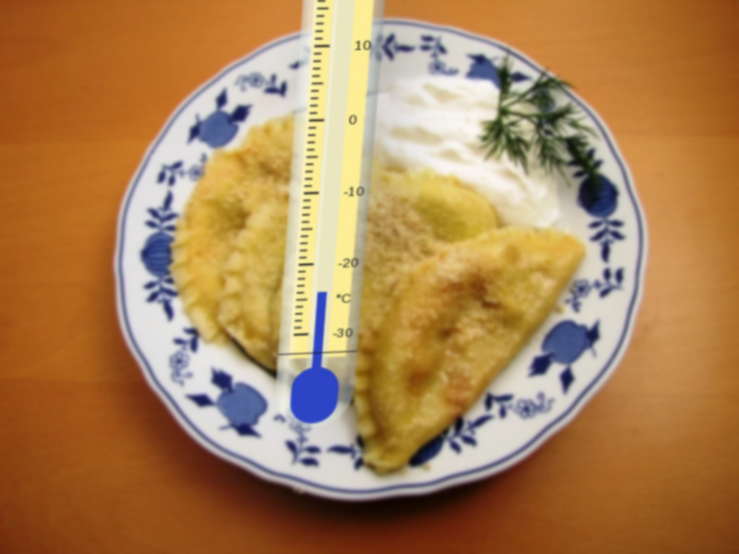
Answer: °C -24
